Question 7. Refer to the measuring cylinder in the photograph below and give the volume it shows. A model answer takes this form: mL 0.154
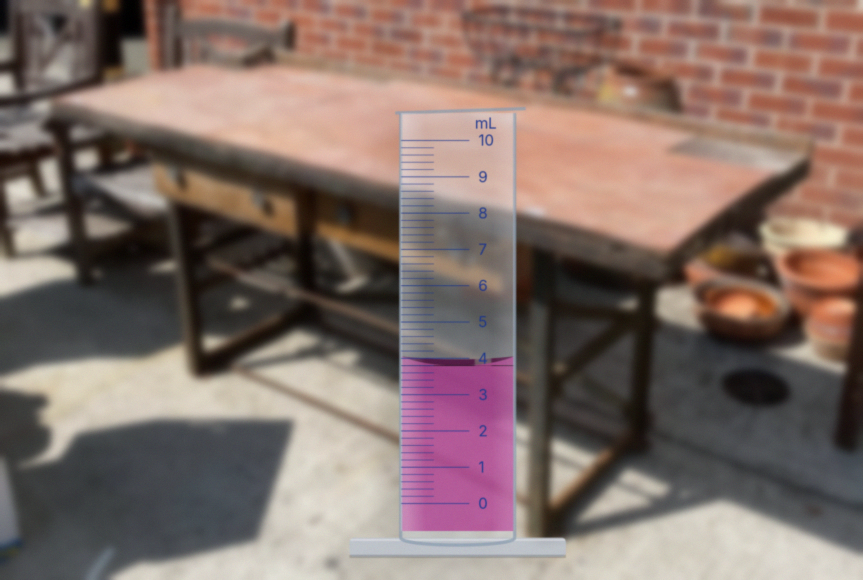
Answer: mL 3.8
